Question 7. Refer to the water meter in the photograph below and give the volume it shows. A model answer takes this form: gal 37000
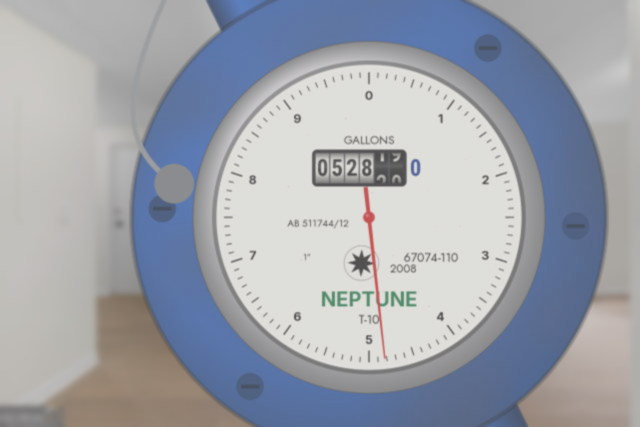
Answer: gal 528194.8
